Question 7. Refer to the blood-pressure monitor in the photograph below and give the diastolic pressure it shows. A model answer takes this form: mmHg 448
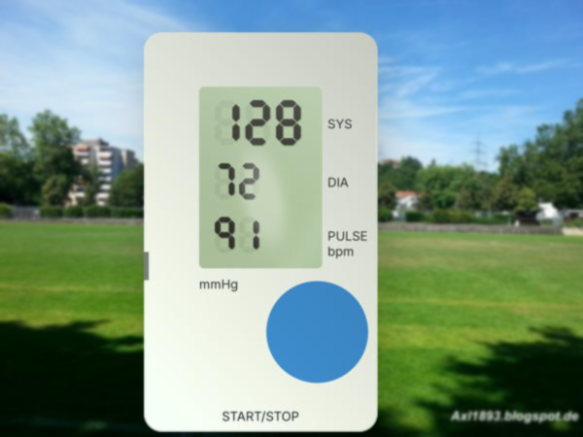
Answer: mmHg 72
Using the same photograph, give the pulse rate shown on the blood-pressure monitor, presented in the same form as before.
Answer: bpm 91
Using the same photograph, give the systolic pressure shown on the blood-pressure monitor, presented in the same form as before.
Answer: mmHg 128
